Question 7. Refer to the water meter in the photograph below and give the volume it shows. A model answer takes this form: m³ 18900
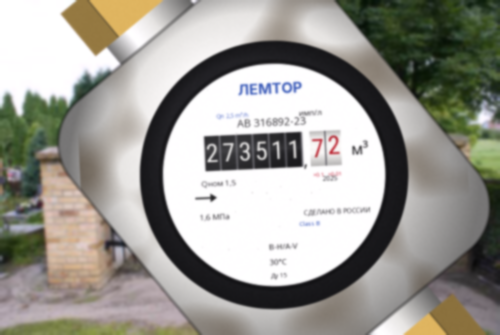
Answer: m³ 273511.72
